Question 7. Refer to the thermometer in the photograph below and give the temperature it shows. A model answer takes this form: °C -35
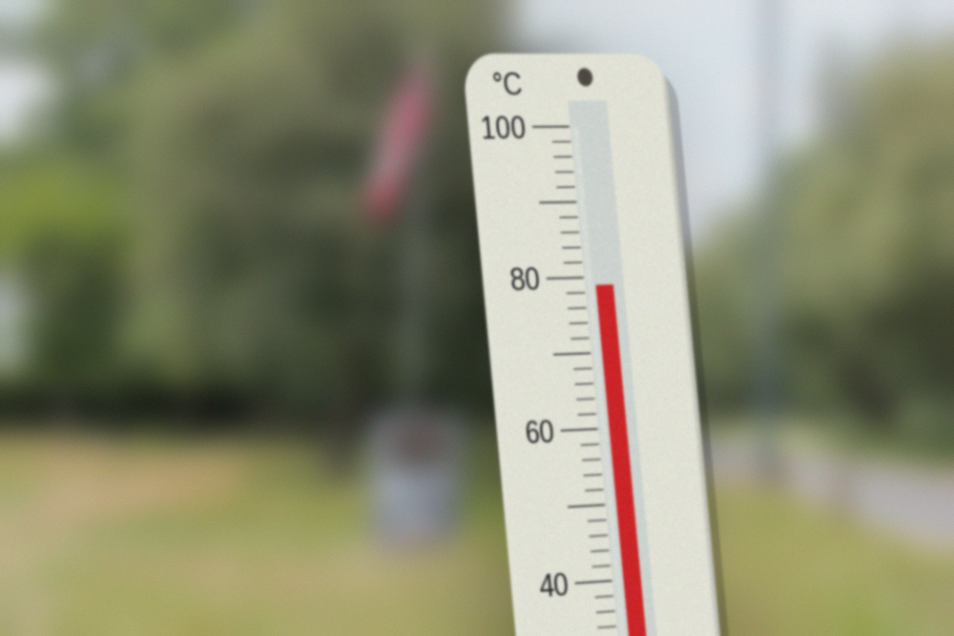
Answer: °C 79
